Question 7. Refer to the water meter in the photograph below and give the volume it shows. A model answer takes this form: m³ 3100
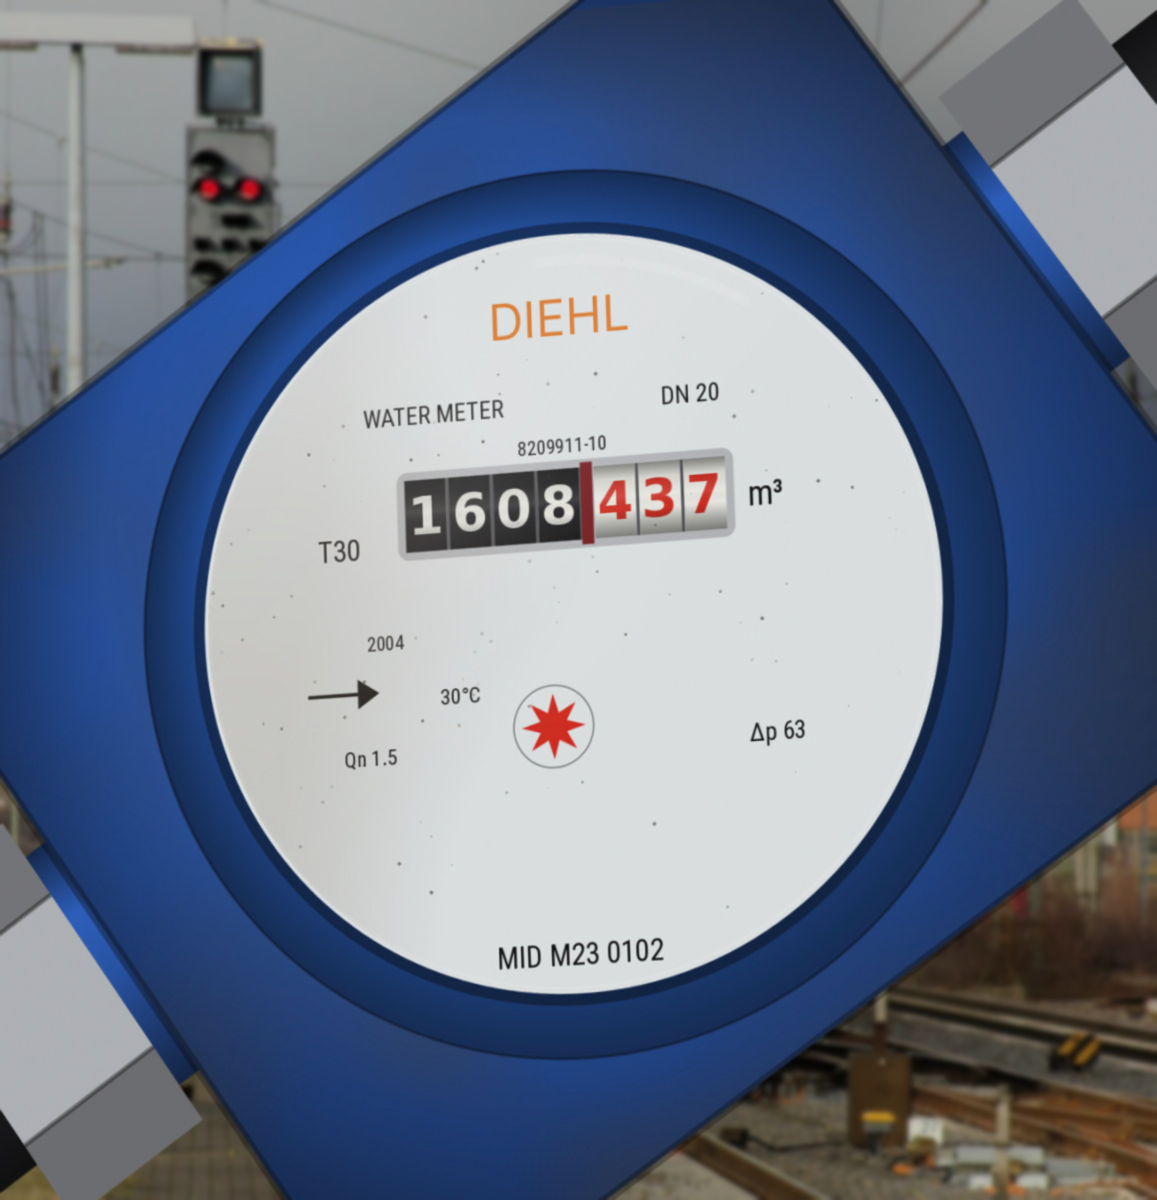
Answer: m³ 1608.437
